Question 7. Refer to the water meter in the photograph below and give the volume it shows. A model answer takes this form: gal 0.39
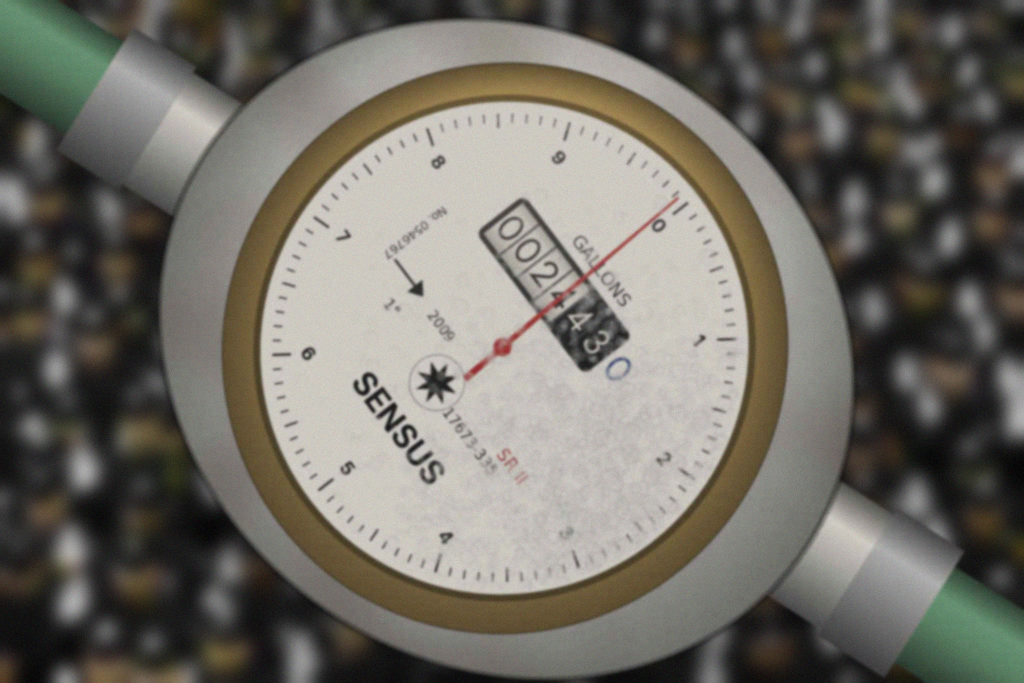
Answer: gal 24429.9
